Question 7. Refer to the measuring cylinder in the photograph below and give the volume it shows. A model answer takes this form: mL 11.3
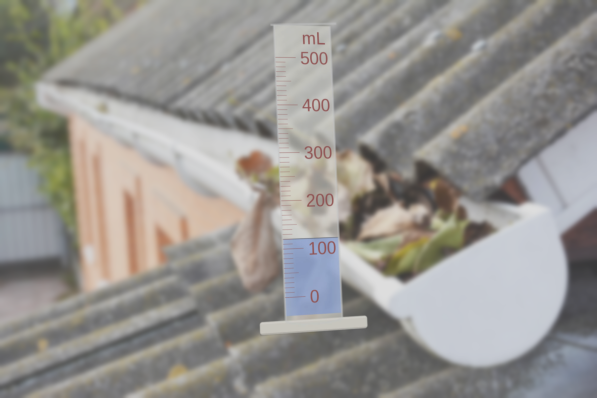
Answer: mL 120
